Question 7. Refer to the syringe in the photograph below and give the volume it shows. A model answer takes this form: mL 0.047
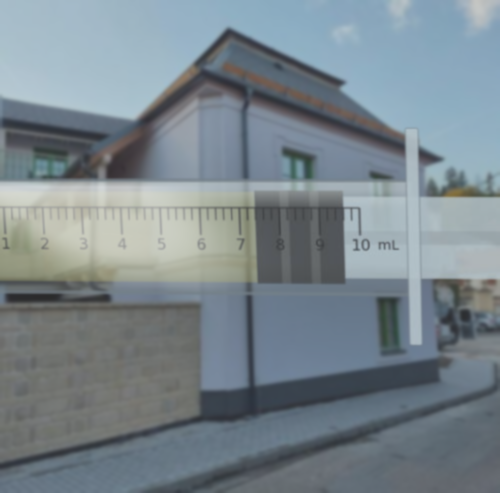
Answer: mL 7.4
